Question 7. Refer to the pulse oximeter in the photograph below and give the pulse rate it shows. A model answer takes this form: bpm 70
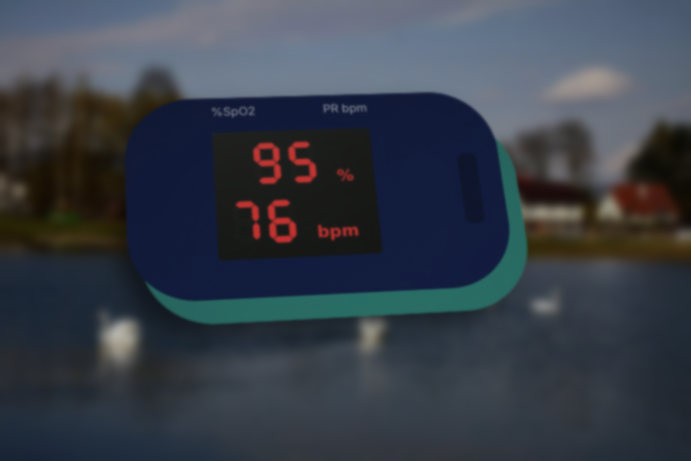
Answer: bpm 76
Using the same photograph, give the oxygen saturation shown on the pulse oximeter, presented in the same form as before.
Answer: % 95
